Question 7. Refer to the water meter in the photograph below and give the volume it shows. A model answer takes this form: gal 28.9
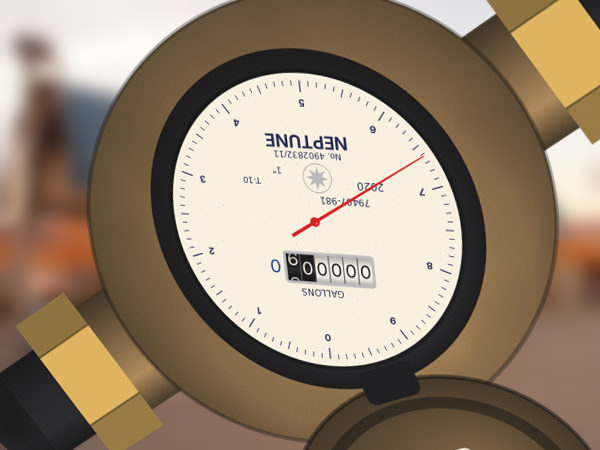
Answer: gal 86.6
